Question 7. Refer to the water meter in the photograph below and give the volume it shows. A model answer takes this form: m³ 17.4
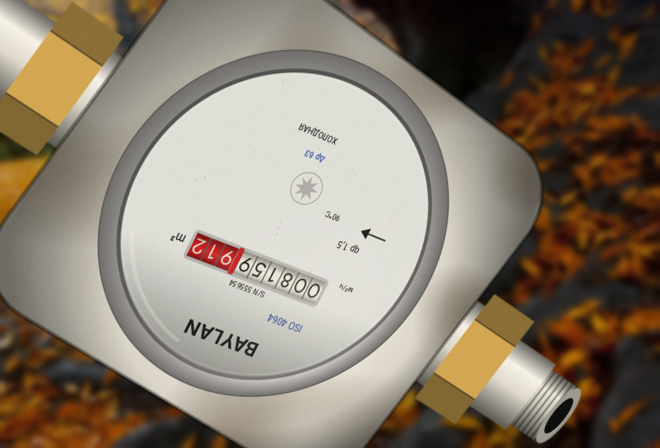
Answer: m³ 8159.912
